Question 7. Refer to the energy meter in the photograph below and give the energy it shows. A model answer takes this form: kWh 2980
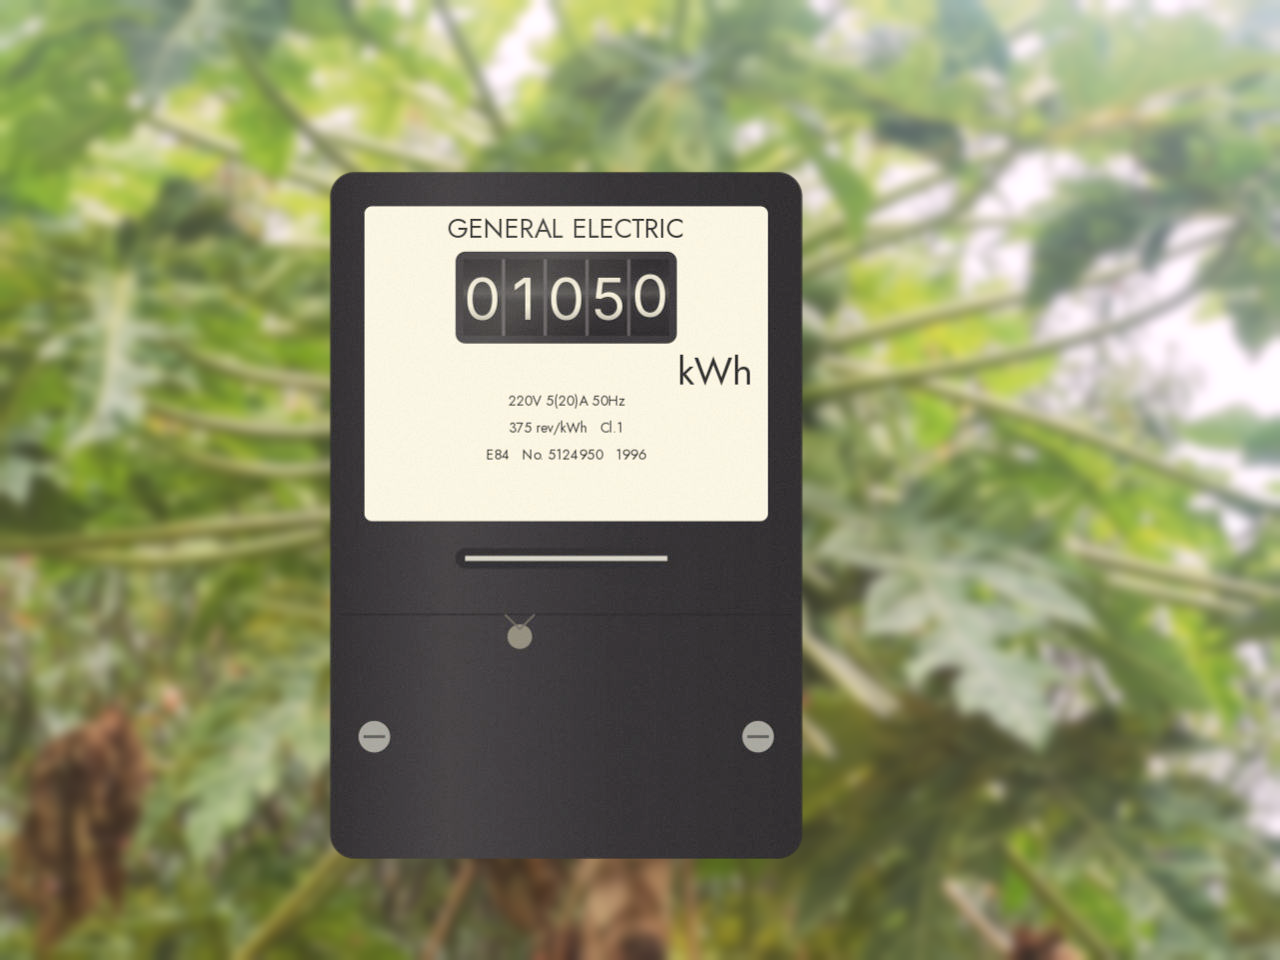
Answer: kWh 1050
